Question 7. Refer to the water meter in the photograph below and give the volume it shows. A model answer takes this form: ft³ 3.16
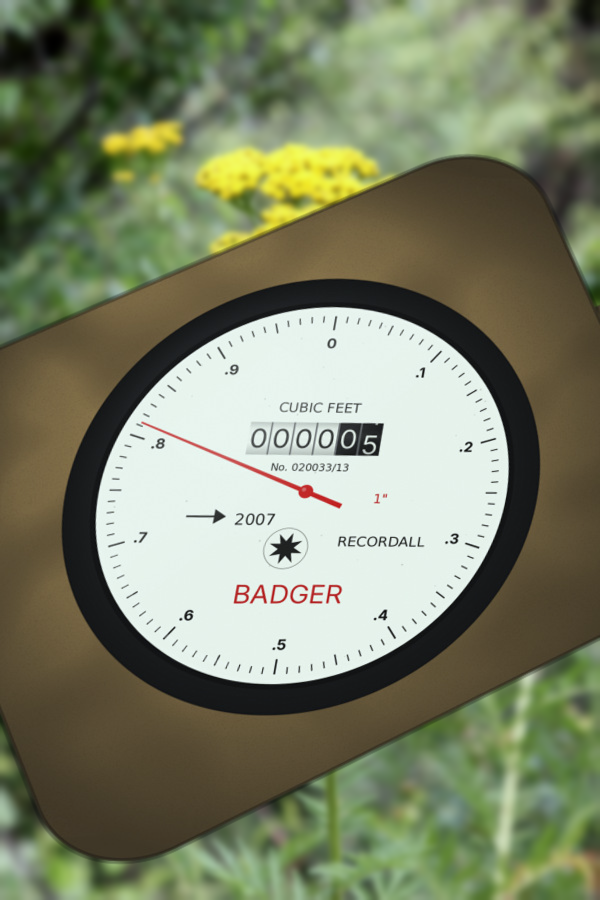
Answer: ft³ 4.81
